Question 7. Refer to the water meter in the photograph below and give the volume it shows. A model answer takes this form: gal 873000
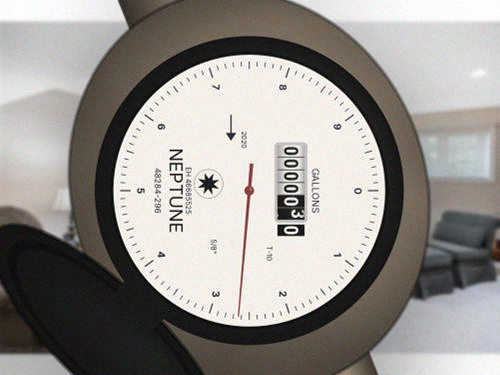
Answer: gal 32.6
